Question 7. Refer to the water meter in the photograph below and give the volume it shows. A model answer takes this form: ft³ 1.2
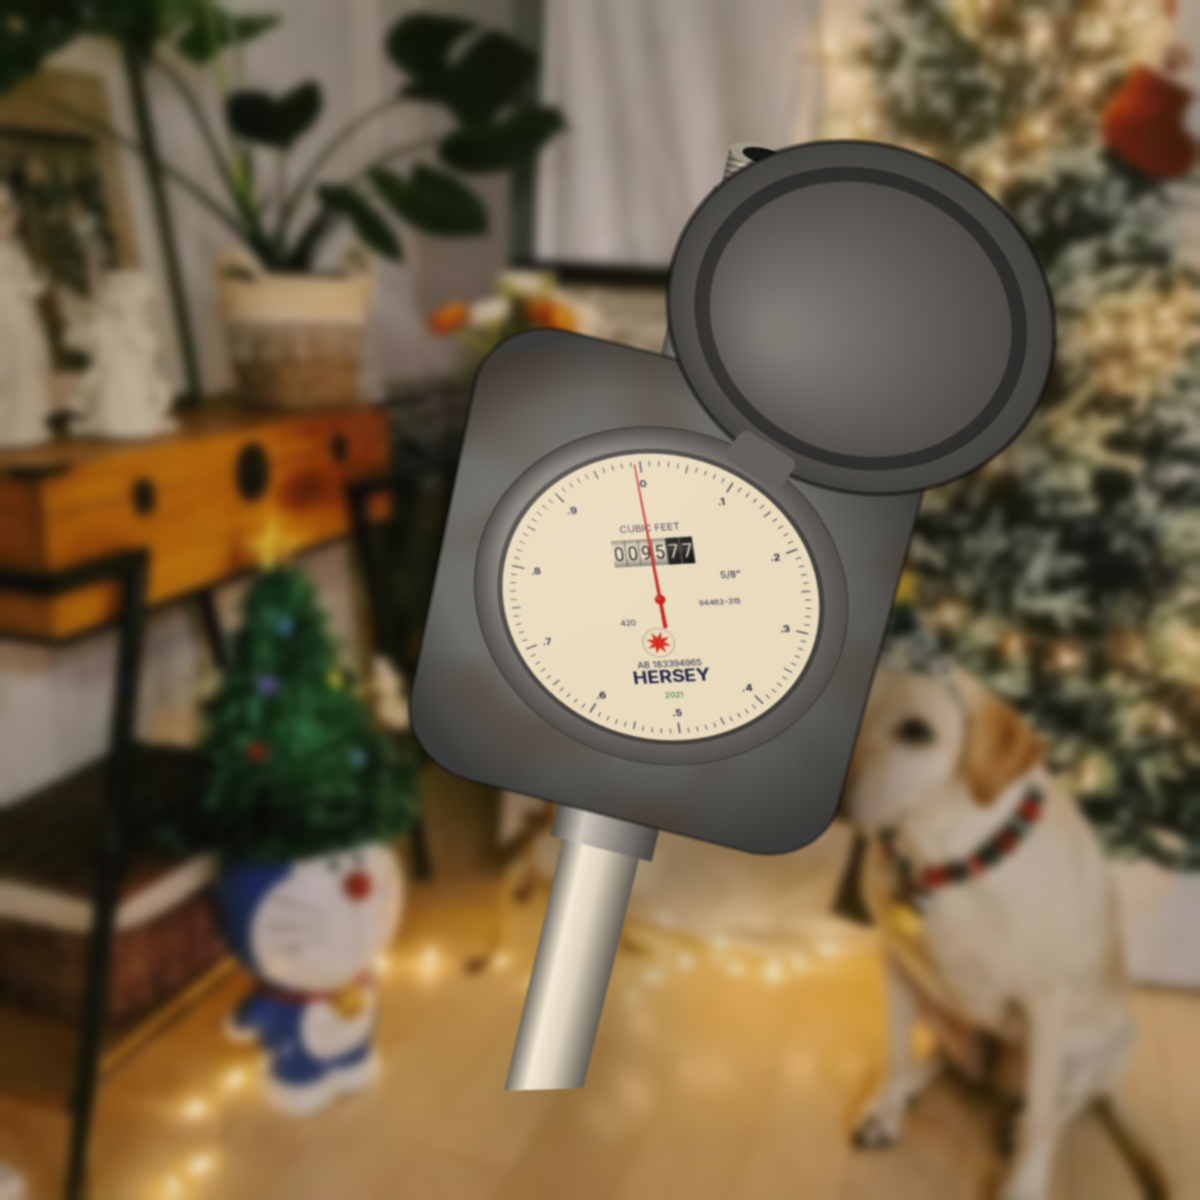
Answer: ft³ 9576.99
